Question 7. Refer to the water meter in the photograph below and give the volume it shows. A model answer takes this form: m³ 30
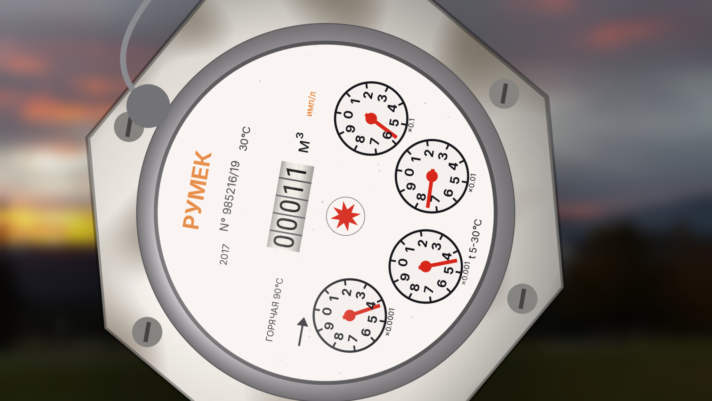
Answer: m³ 11.5744
